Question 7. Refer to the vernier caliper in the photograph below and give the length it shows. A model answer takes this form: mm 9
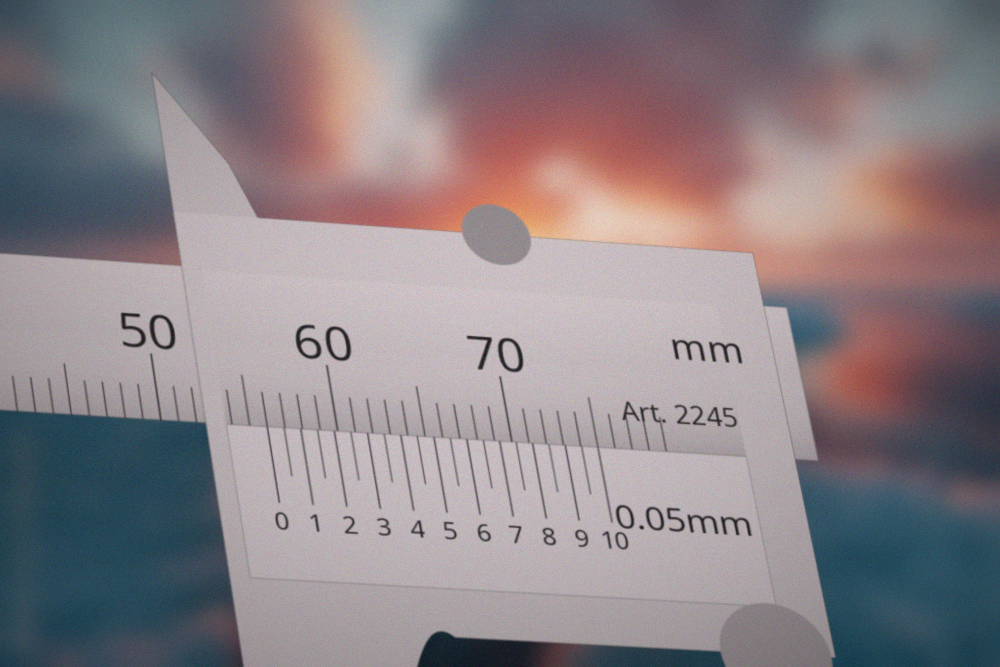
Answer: mm 56.0
